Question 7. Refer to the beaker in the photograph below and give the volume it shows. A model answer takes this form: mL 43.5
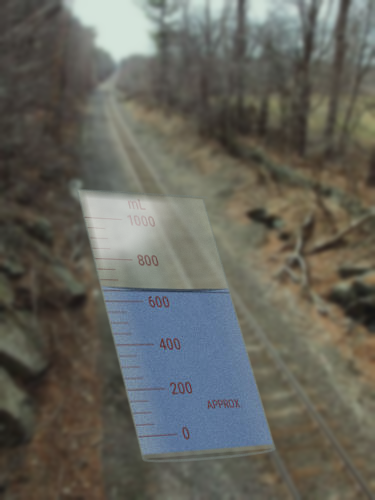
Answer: mL 650
